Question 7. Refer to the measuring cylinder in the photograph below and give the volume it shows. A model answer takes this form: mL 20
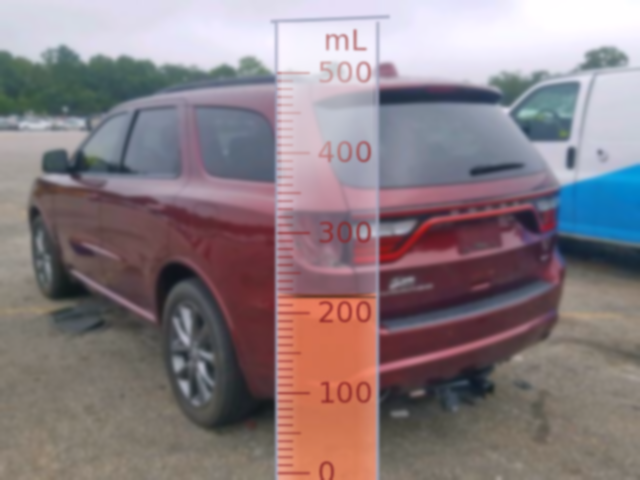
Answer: mL 220
